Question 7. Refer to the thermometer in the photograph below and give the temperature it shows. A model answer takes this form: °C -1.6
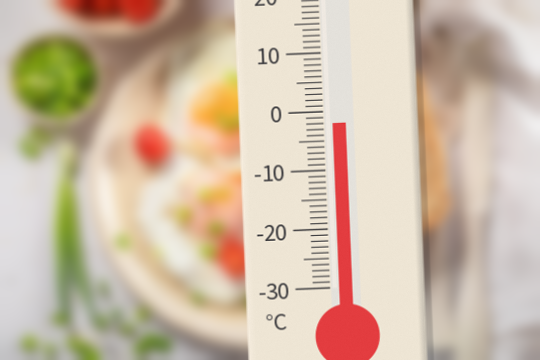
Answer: °C -2
